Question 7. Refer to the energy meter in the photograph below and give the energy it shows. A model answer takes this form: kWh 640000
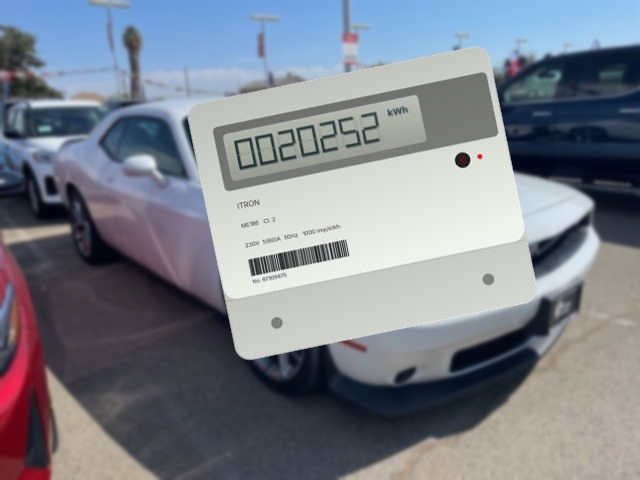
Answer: kWh 20252
